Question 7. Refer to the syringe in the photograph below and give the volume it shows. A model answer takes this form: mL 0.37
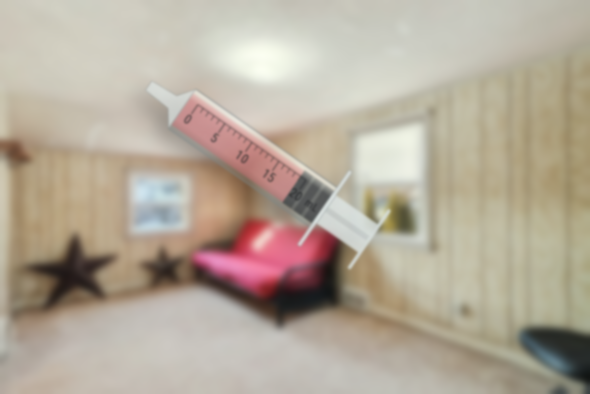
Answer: mL 19
